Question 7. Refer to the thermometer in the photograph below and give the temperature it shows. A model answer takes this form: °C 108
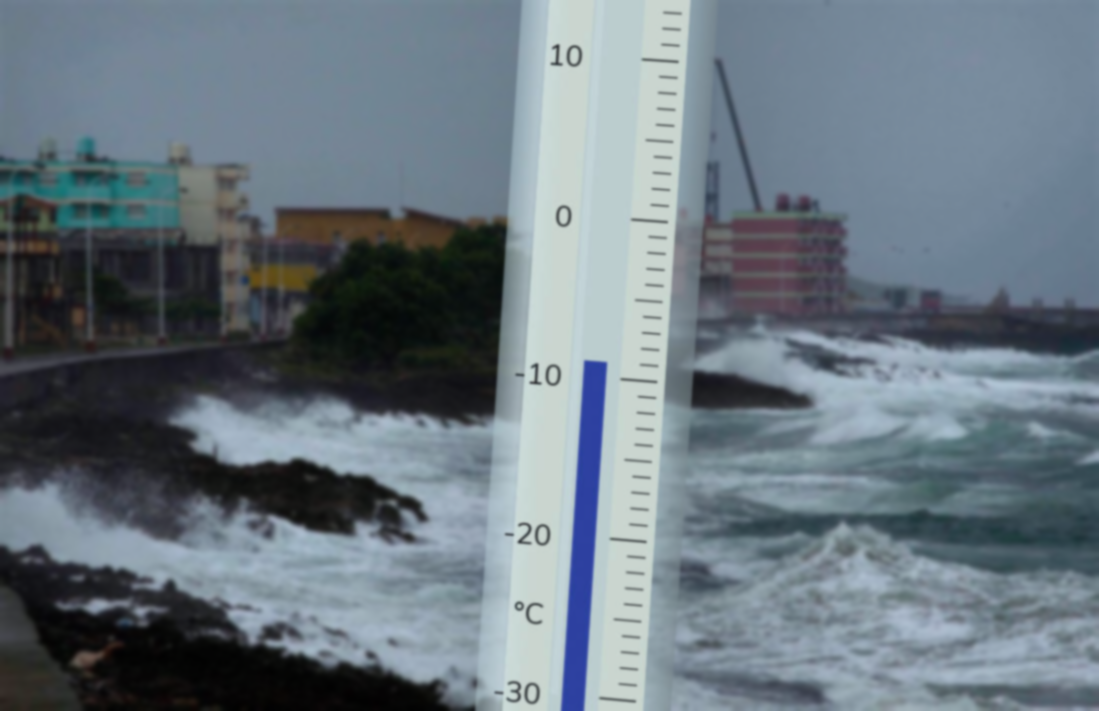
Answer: °C -9
